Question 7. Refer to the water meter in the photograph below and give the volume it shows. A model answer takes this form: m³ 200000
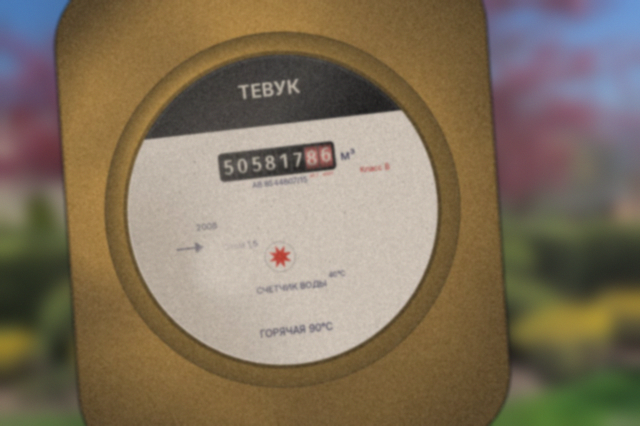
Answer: m³ 505817.86
